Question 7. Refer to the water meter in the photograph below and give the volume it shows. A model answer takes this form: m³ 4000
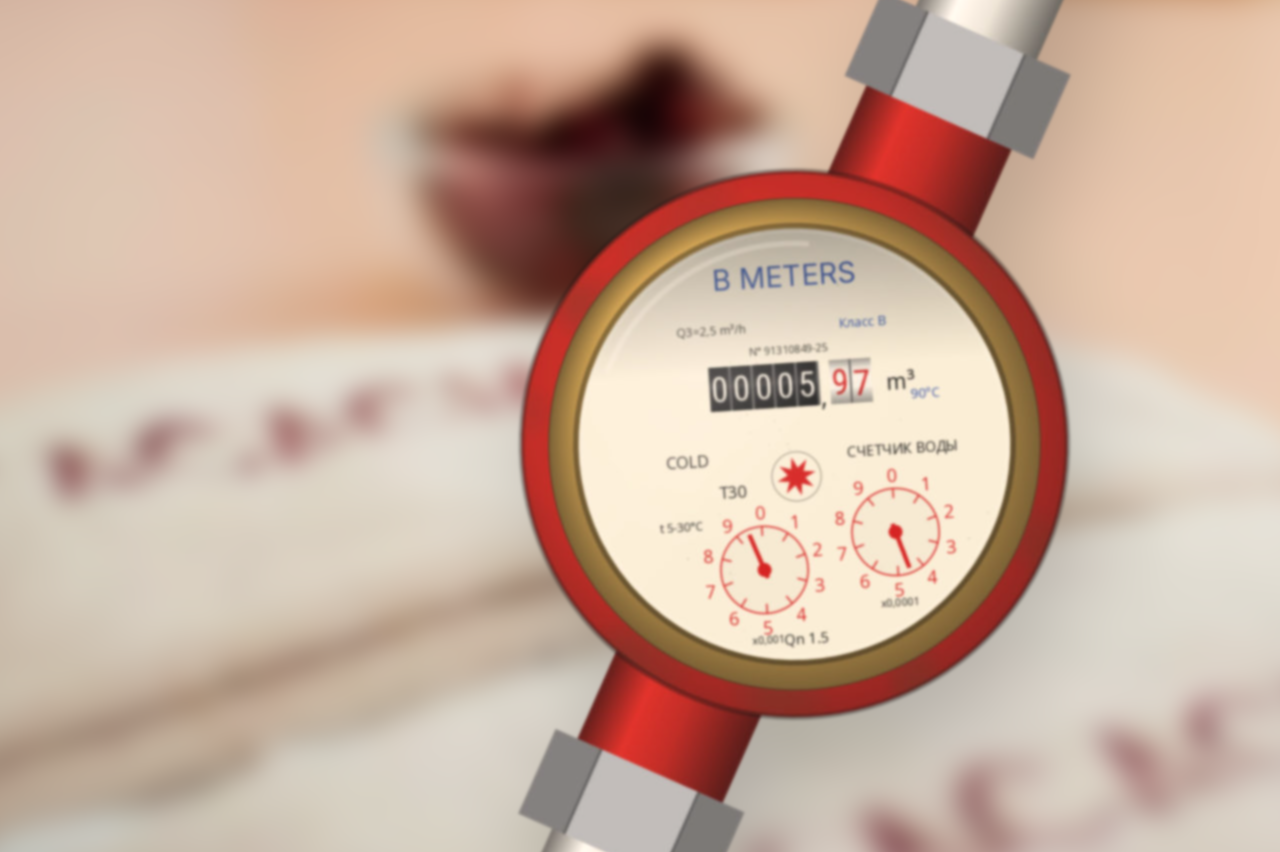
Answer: m³ 5.9694
